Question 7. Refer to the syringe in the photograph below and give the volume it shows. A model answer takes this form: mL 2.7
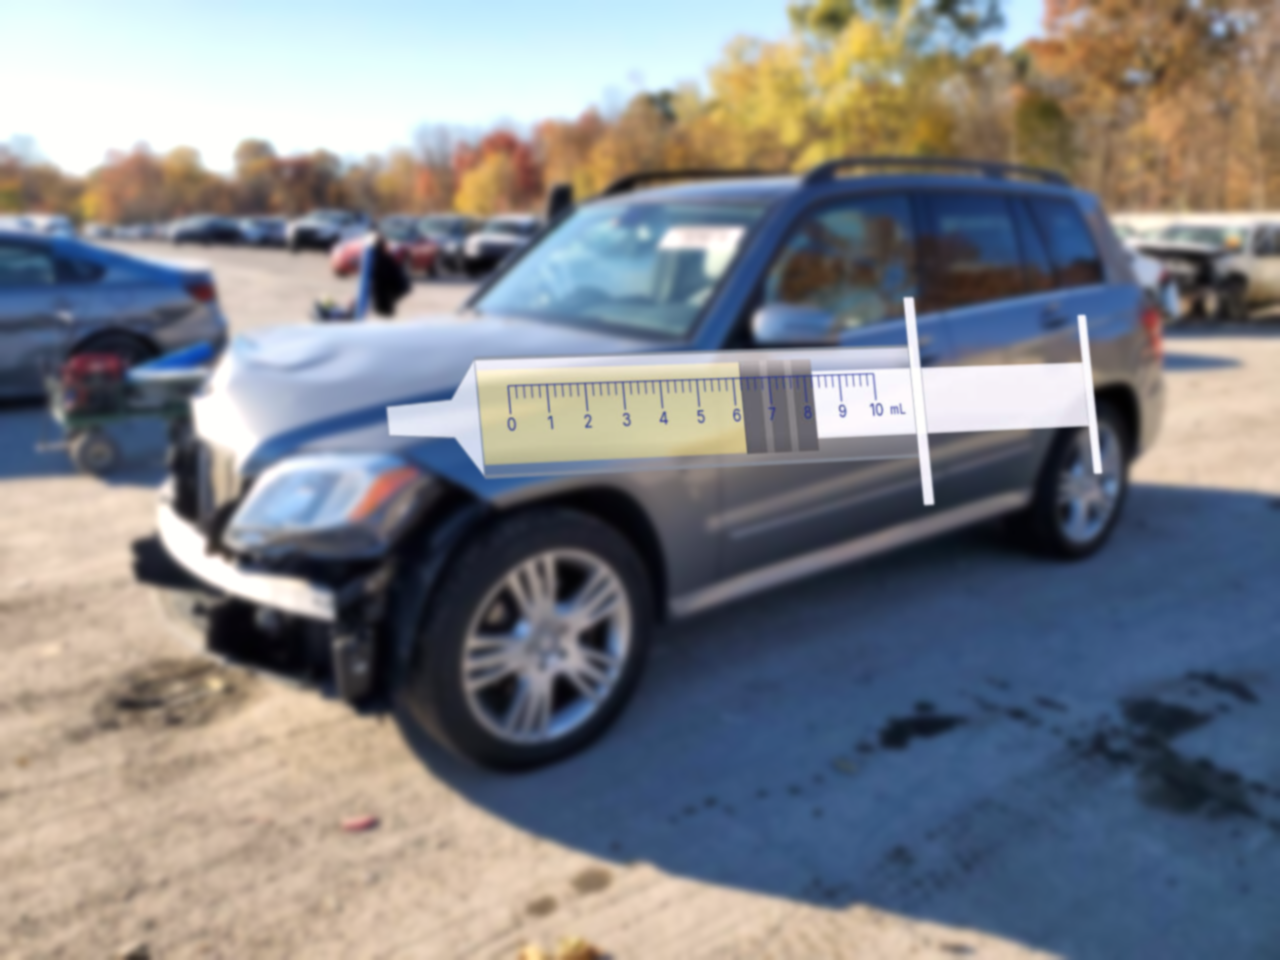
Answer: mL 6.2
